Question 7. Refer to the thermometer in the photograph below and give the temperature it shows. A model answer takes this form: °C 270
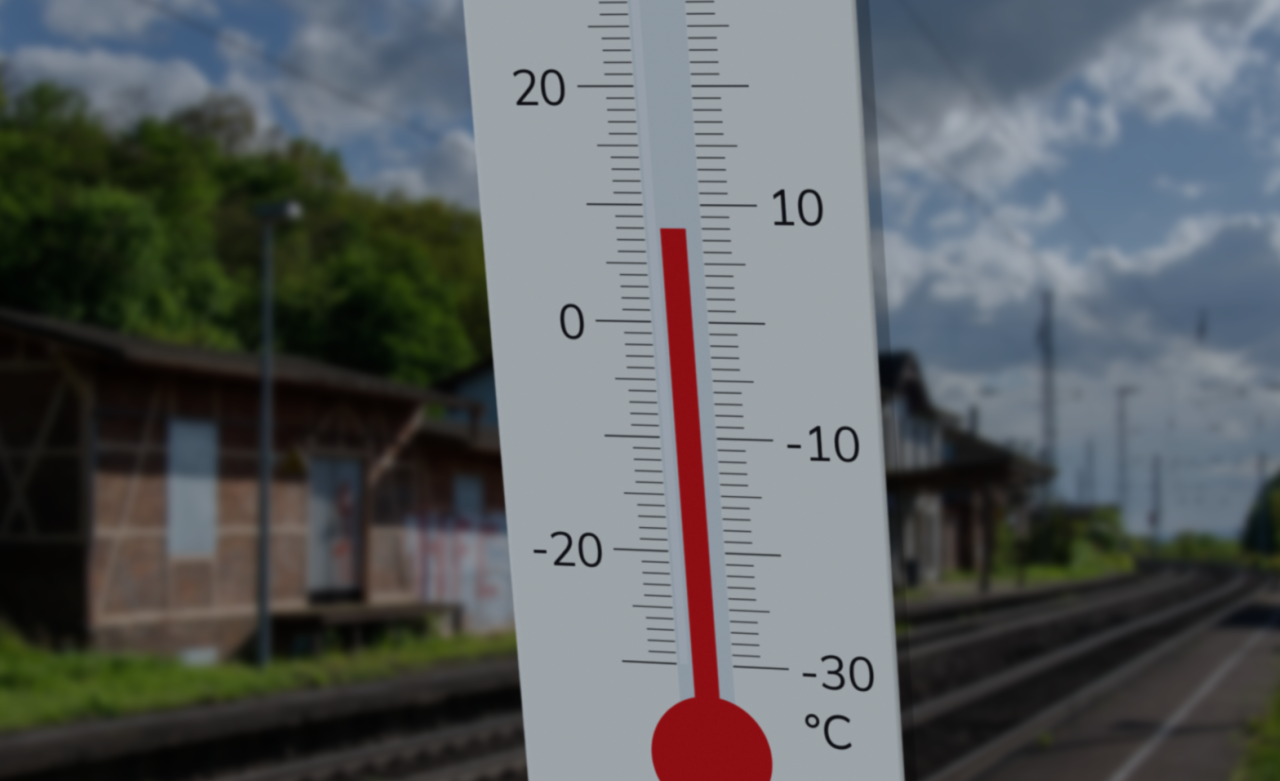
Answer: °C 8
